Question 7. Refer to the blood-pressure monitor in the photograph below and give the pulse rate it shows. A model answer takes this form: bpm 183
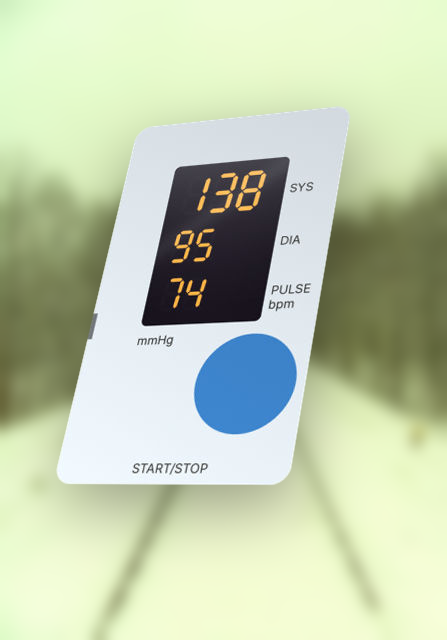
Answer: bpm 74
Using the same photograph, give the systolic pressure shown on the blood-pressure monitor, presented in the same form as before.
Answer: mmHg 138
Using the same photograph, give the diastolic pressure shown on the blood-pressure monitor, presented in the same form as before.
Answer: mmHg 95
